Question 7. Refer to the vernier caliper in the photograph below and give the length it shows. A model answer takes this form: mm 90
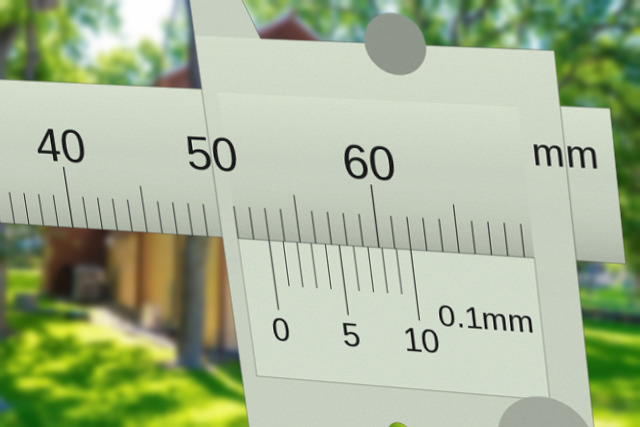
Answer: mm 53.0
